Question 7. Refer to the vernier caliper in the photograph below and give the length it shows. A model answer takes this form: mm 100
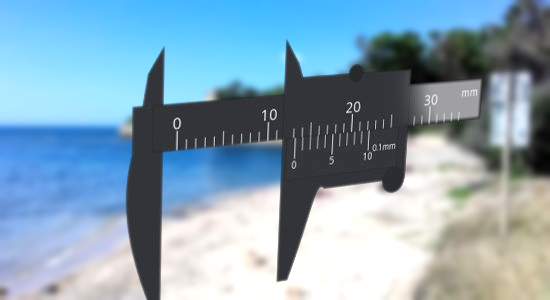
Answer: mm 13.2
